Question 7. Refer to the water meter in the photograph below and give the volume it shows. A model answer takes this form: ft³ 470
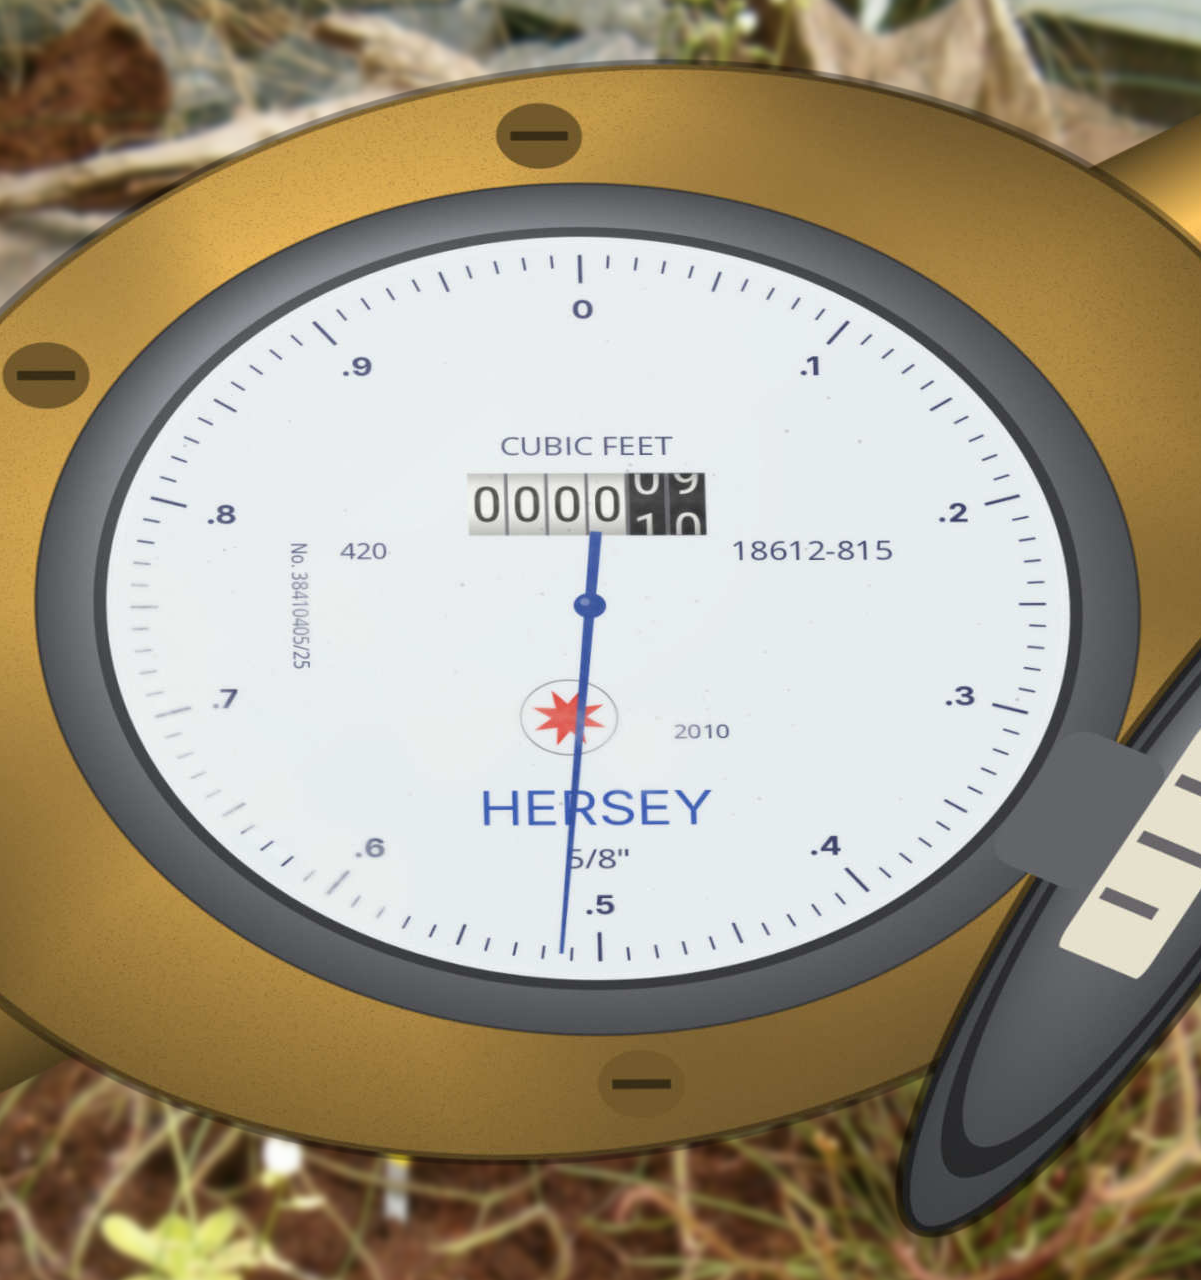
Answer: ft³ 9.51
